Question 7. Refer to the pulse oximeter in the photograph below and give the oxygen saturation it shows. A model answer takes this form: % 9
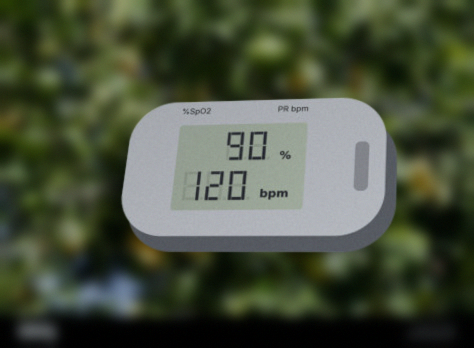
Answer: % 90
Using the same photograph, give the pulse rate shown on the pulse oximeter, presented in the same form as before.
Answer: bpm 120
